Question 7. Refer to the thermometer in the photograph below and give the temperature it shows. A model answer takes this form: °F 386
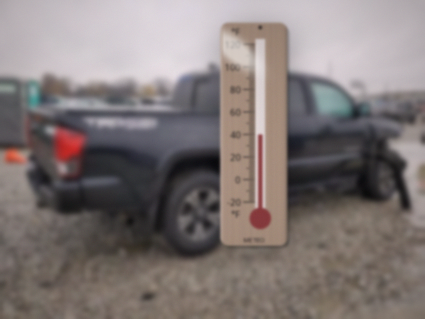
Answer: °F 40
